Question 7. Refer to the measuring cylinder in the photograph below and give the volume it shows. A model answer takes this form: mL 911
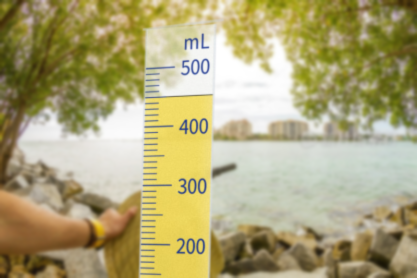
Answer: mL 450
